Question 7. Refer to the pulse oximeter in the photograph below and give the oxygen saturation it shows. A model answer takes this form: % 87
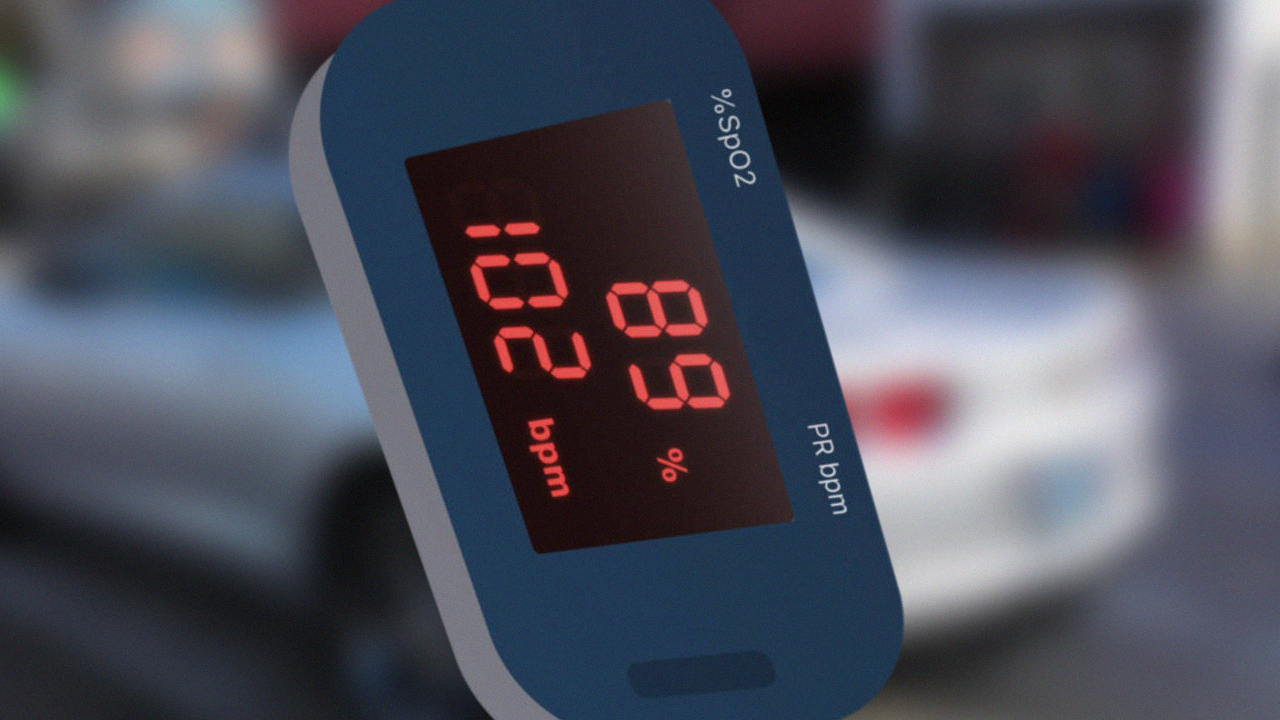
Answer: % 89
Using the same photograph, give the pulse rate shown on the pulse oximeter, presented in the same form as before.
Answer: bpm 102
